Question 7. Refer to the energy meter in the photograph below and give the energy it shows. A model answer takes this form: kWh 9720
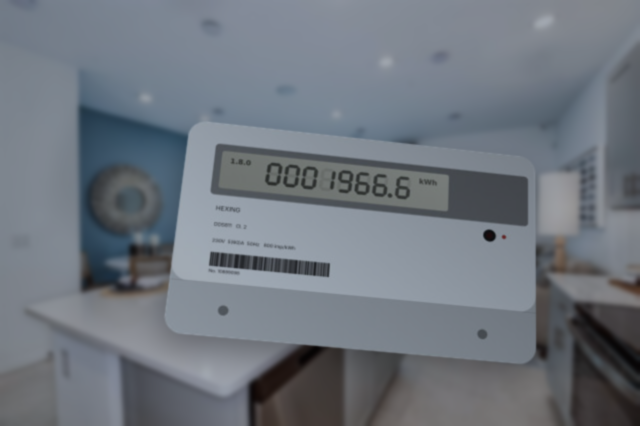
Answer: kWh 1966.6
